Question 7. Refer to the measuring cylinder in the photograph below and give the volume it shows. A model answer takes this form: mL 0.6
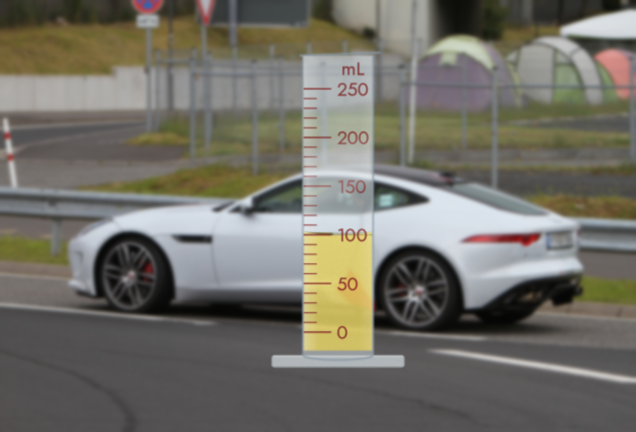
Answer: mL 100
